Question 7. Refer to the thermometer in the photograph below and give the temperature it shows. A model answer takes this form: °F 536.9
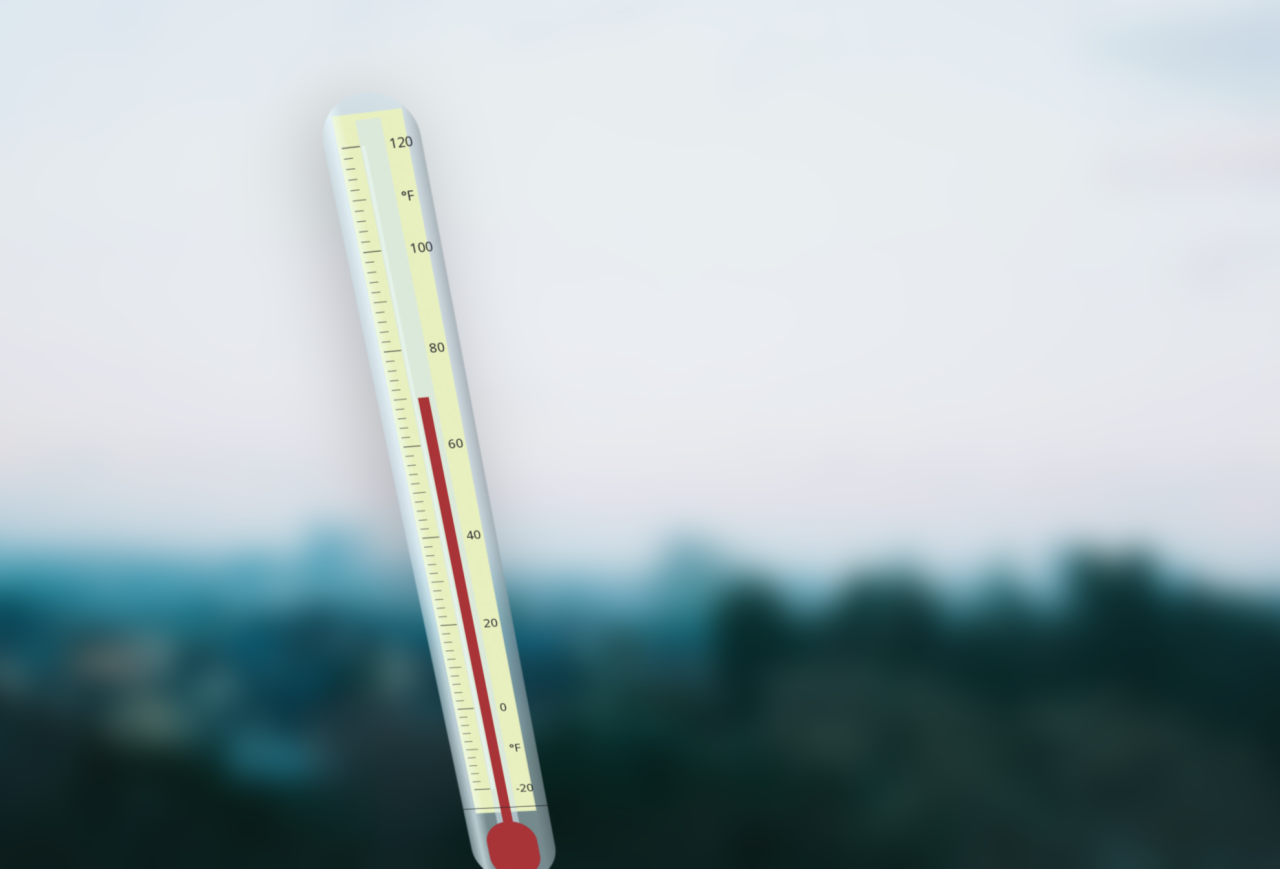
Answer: °F 70
